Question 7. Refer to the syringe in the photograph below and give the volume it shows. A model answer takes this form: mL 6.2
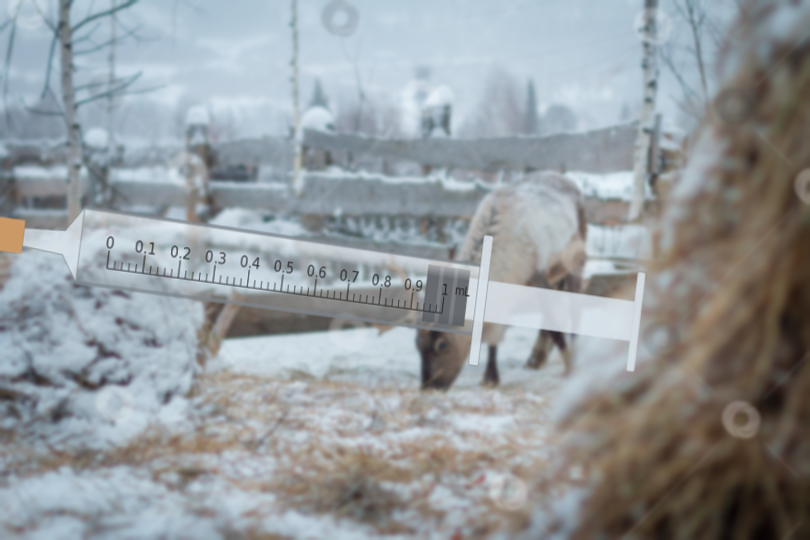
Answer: mL 0.94
